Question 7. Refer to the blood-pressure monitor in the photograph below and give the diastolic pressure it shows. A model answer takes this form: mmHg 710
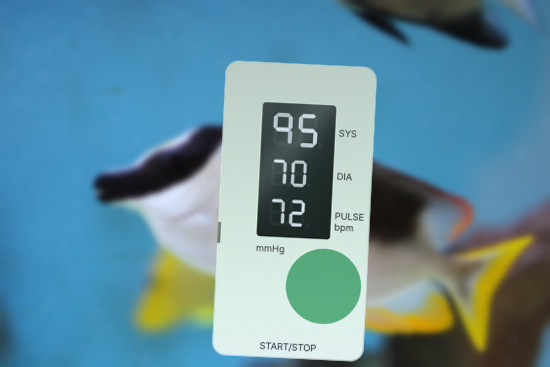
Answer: mmHg 70
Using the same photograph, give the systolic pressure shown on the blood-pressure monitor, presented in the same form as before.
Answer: mmHg 95
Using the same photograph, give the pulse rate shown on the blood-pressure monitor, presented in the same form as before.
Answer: bpm 72
